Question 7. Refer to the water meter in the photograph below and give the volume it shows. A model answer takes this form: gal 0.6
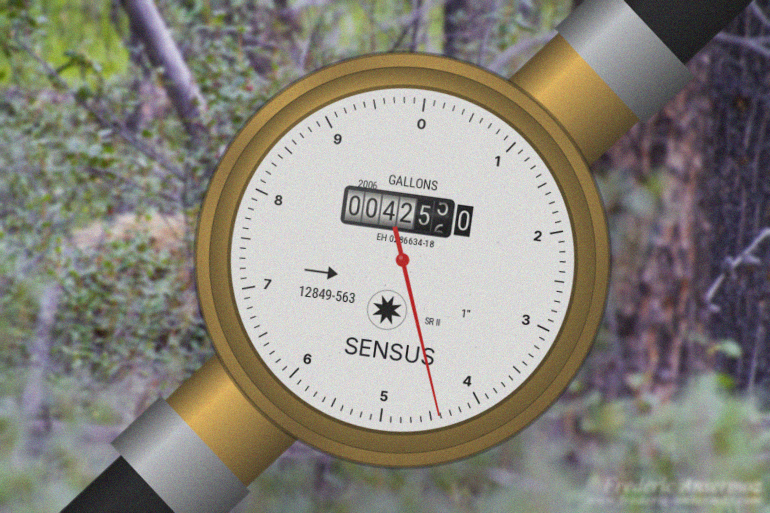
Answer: gal 42554.4
